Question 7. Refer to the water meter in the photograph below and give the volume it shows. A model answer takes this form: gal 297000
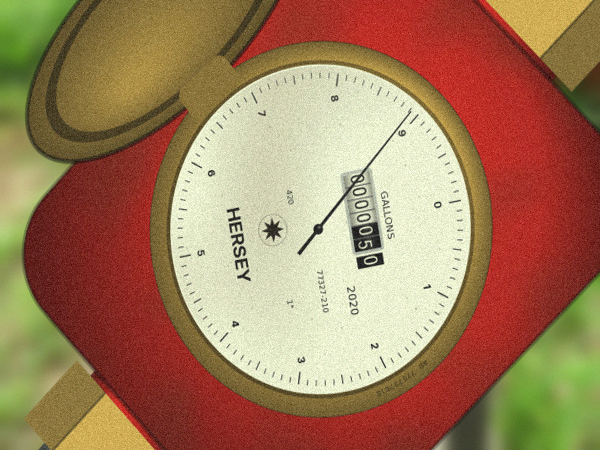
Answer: gal 48.9
